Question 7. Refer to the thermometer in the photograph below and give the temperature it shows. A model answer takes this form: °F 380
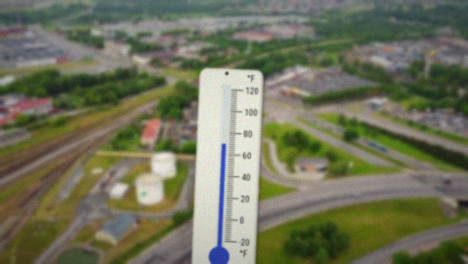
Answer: °F 70
